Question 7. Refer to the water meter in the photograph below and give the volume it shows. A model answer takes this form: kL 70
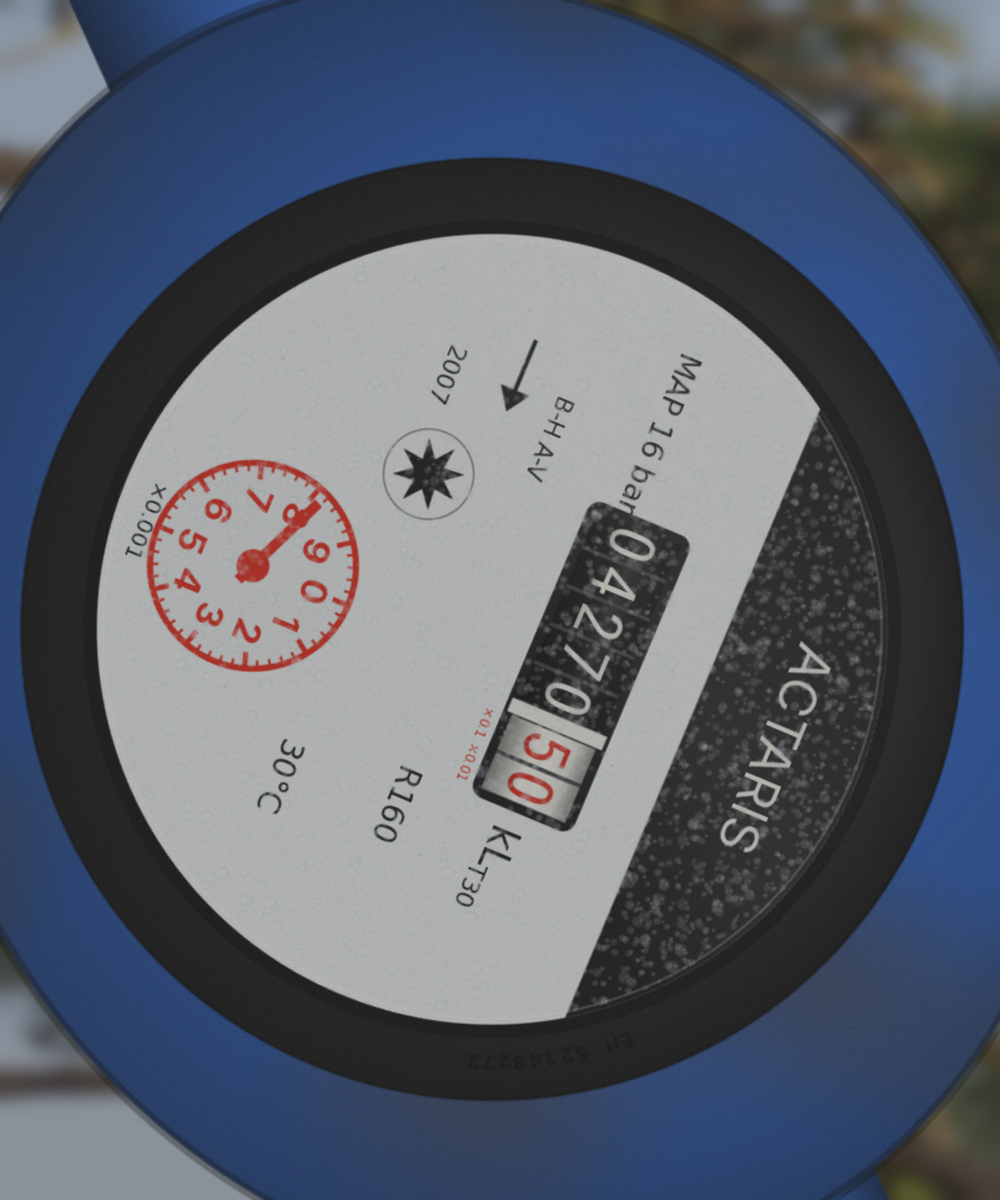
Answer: kL 4270.508
